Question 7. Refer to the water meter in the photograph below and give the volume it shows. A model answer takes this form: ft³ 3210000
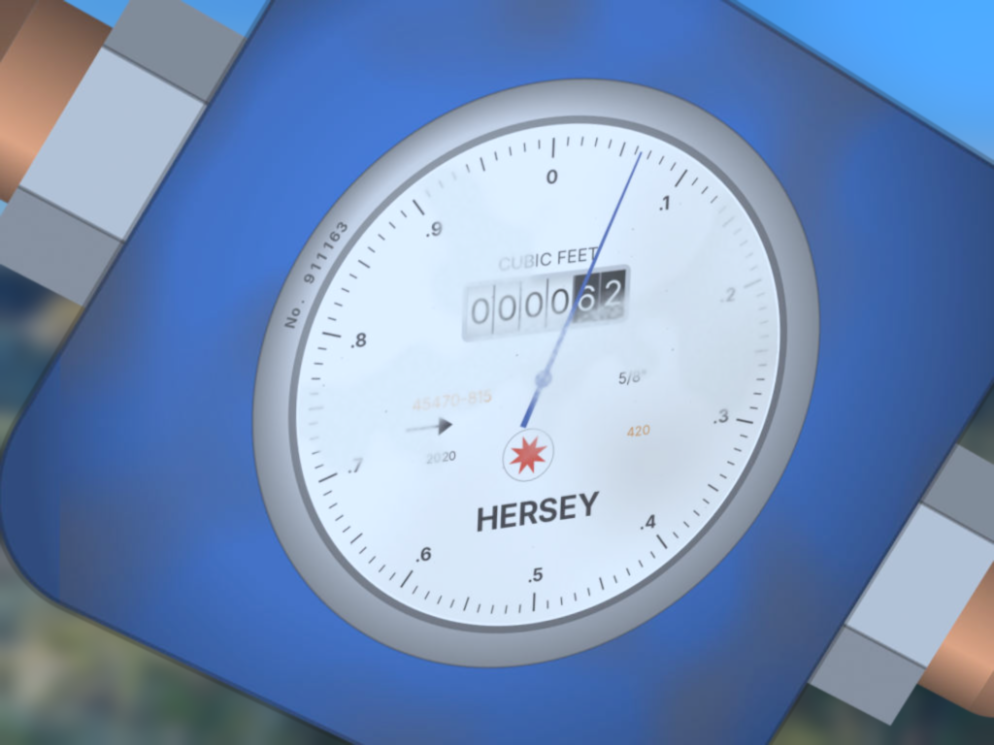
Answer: ft³ 62.06
